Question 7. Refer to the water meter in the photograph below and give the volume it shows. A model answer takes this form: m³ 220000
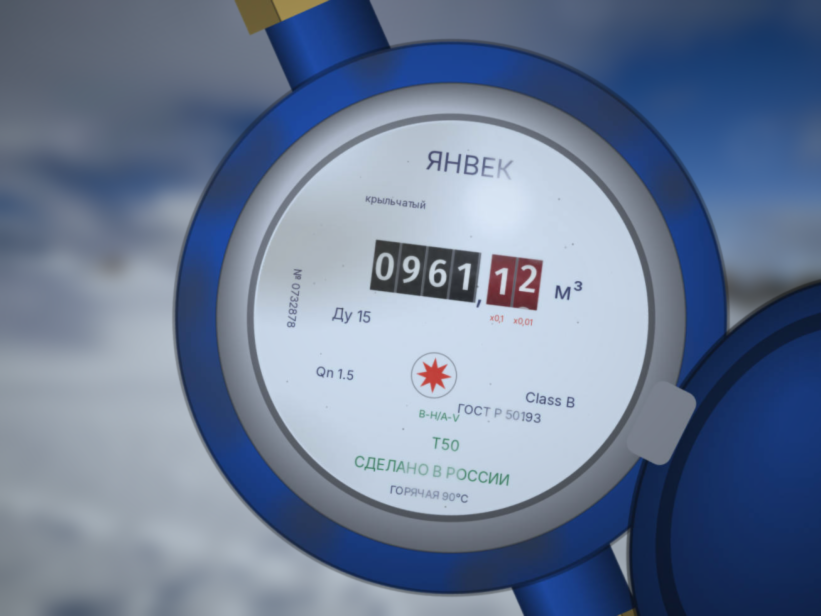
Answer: m³ 961.12
